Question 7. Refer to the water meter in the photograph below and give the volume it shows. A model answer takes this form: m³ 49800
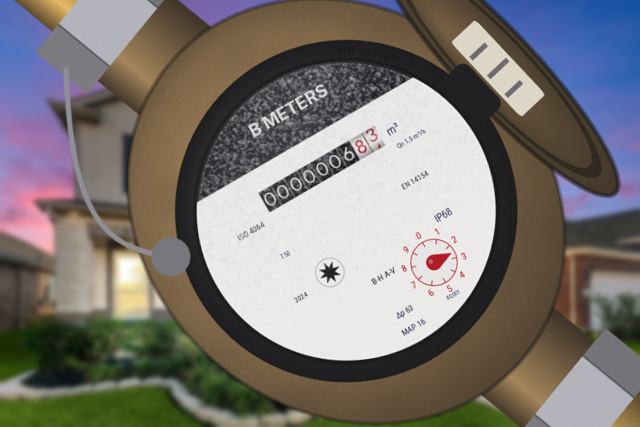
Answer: m³ 6.832
